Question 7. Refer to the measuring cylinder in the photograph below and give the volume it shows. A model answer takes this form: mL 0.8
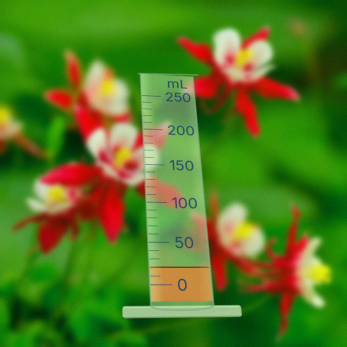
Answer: mL 20
